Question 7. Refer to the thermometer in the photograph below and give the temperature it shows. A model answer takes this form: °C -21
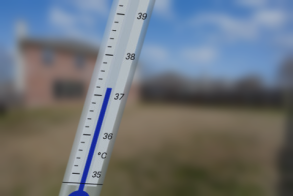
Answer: °C 37.2
